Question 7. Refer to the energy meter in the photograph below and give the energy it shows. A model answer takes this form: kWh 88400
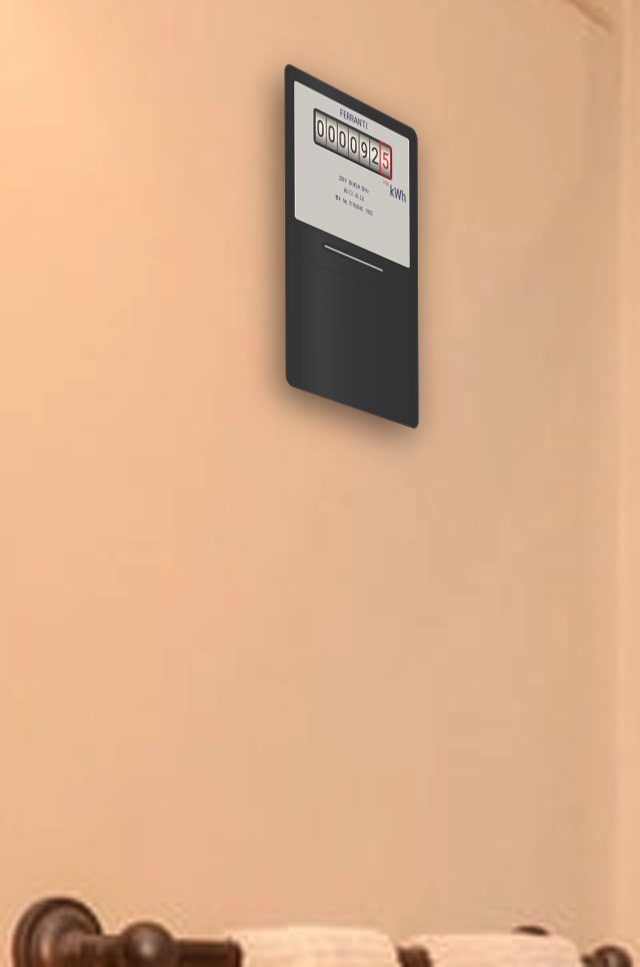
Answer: kWh 92.5
